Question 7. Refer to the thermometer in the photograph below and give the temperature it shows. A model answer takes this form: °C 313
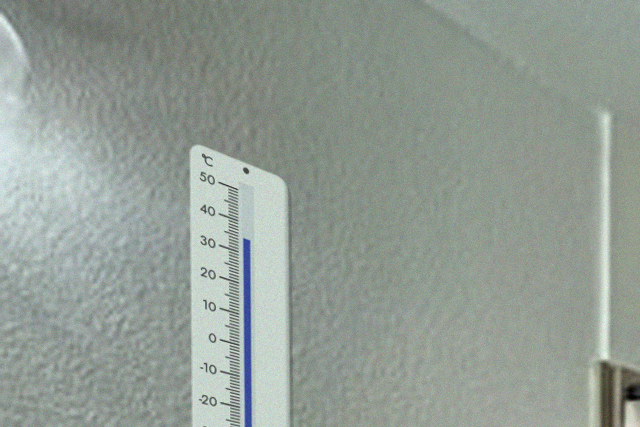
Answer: °C 35
